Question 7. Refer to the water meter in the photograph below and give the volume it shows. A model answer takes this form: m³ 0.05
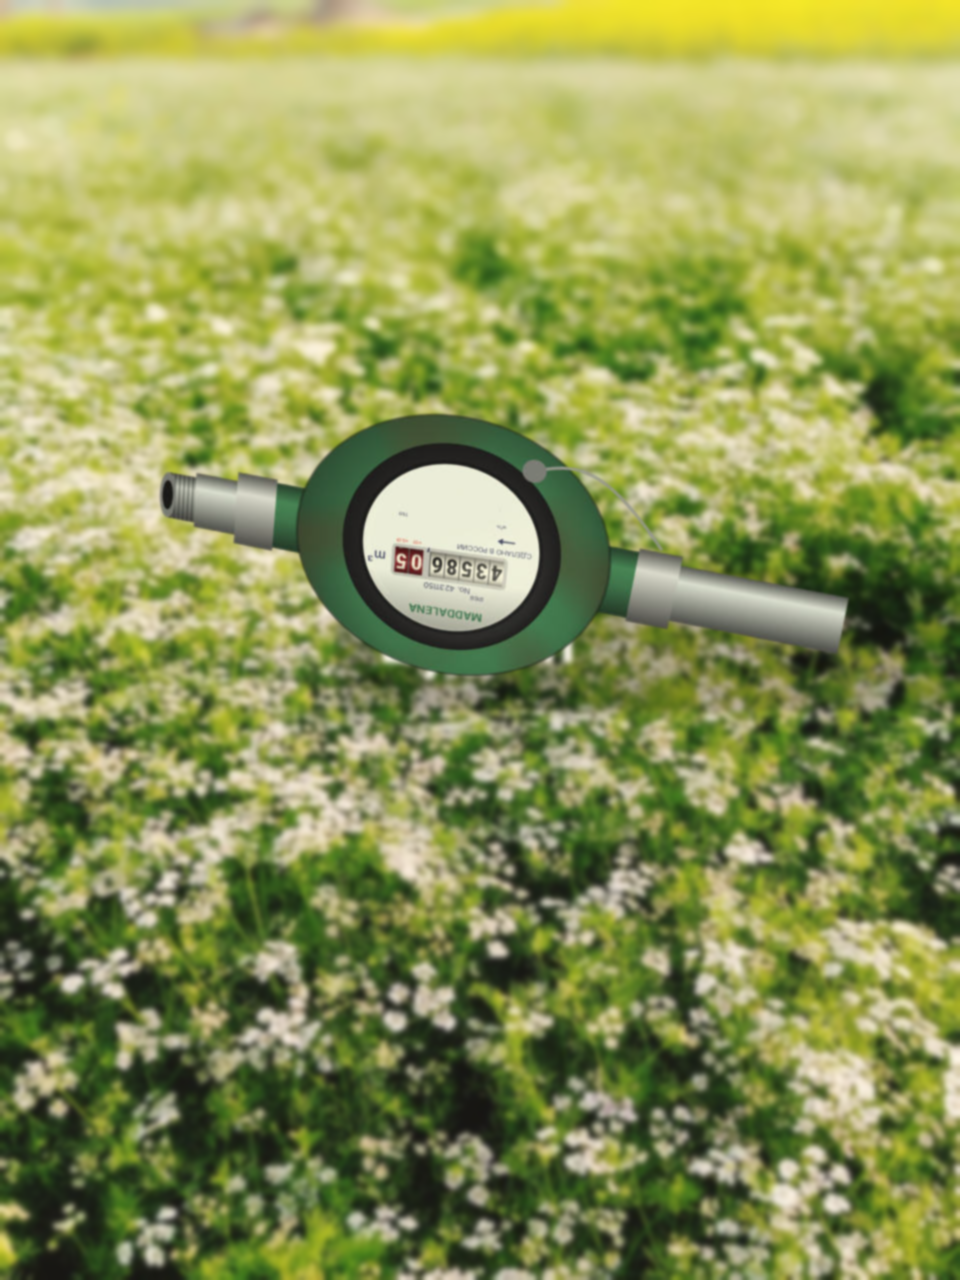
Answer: m³ 43586.05
